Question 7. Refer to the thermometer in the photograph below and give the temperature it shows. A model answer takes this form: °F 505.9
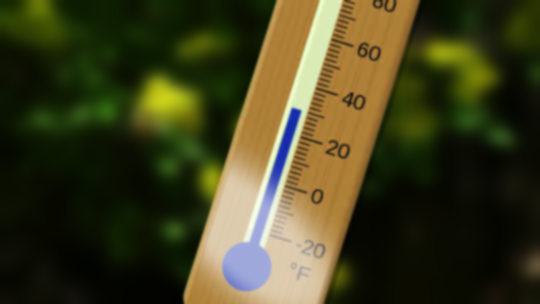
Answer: °F 30
